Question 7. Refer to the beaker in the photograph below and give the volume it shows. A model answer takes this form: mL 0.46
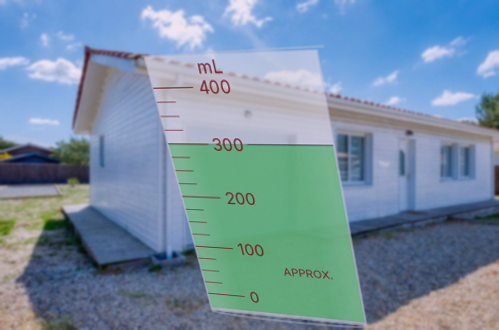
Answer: mL 300
